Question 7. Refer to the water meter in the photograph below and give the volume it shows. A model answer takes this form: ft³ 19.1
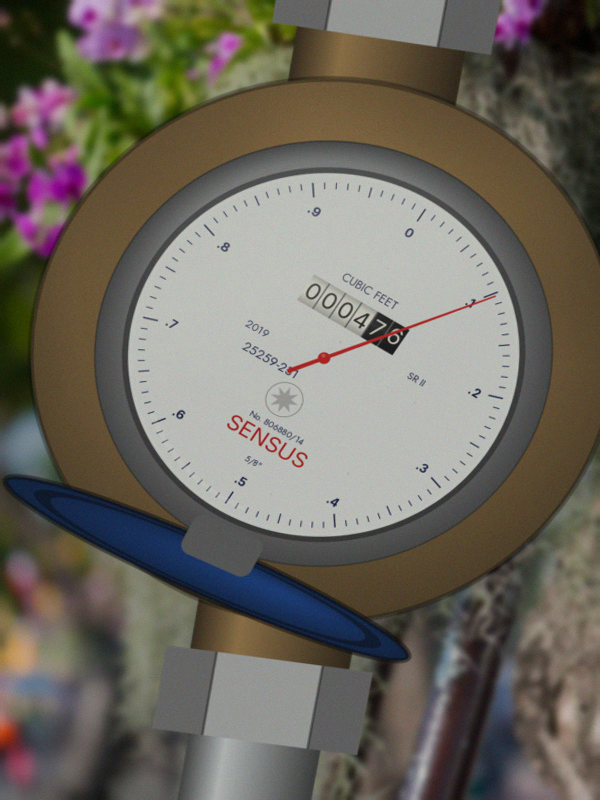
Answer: ft³ 476.10
